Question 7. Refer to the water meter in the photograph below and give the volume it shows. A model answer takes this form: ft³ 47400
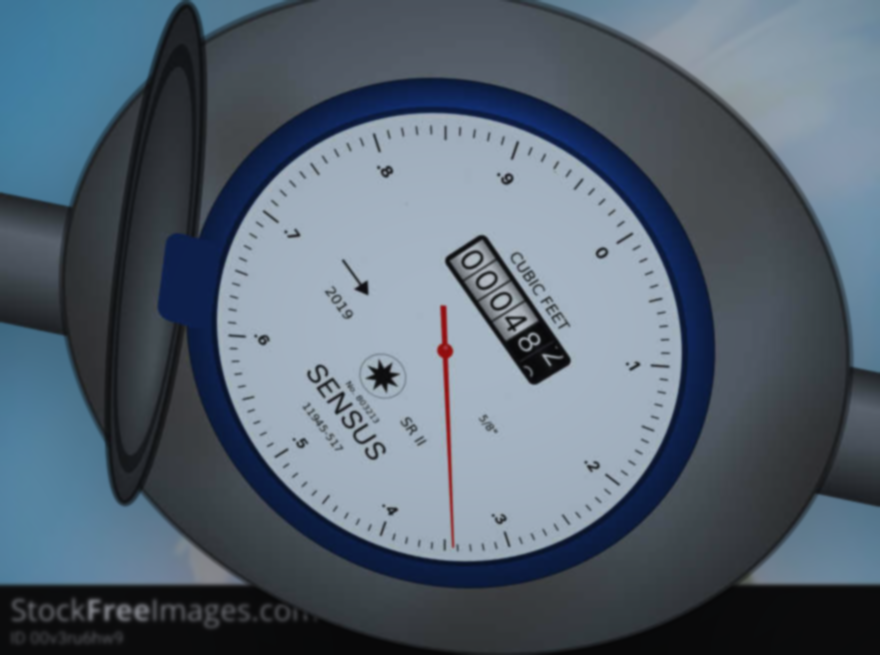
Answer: ft³ 482.34
